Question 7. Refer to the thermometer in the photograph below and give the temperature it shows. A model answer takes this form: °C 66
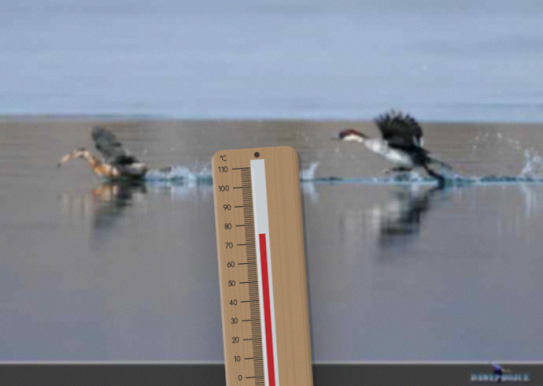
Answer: °C 75
